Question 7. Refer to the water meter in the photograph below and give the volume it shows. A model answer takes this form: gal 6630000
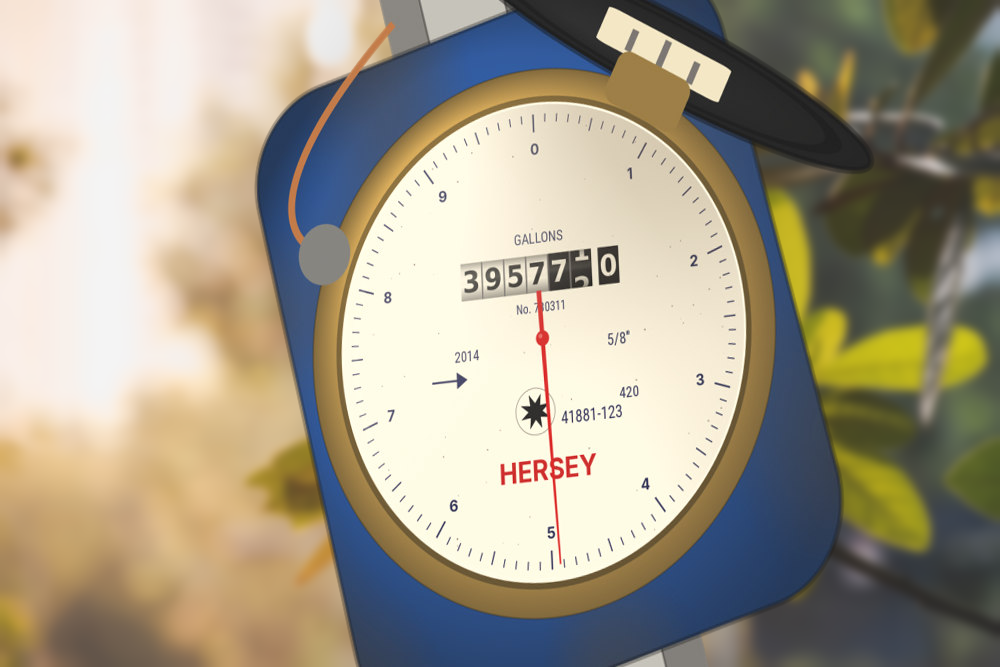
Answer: gal 3957714.9
